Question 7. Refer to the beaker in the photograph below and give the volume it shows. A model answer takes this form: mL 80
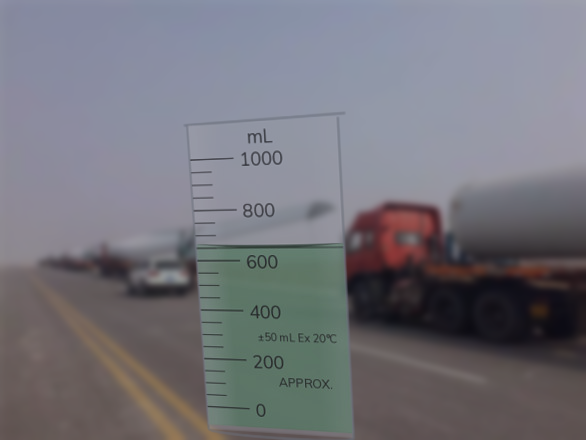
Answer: mL 650
